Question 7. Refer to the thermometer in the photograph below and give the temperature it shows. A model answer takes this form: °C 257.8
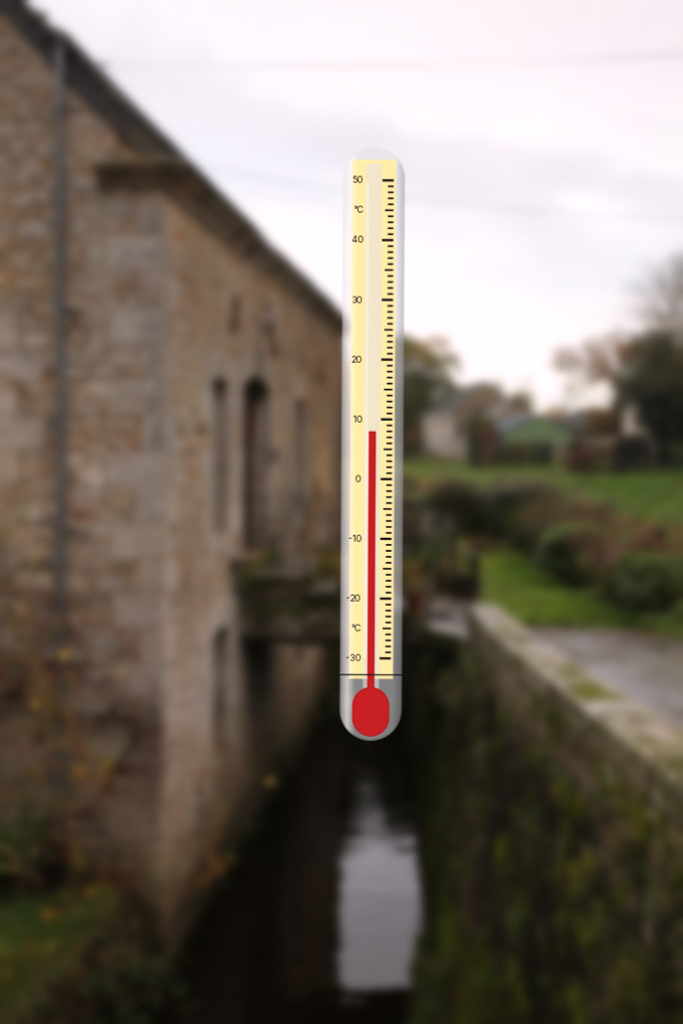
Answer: °C 8
